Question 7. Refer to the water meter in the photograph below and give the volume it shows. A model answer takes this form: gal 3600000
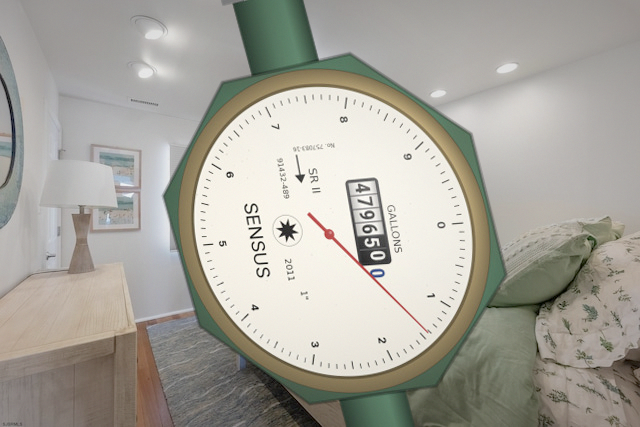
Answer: gal 4796501.4
